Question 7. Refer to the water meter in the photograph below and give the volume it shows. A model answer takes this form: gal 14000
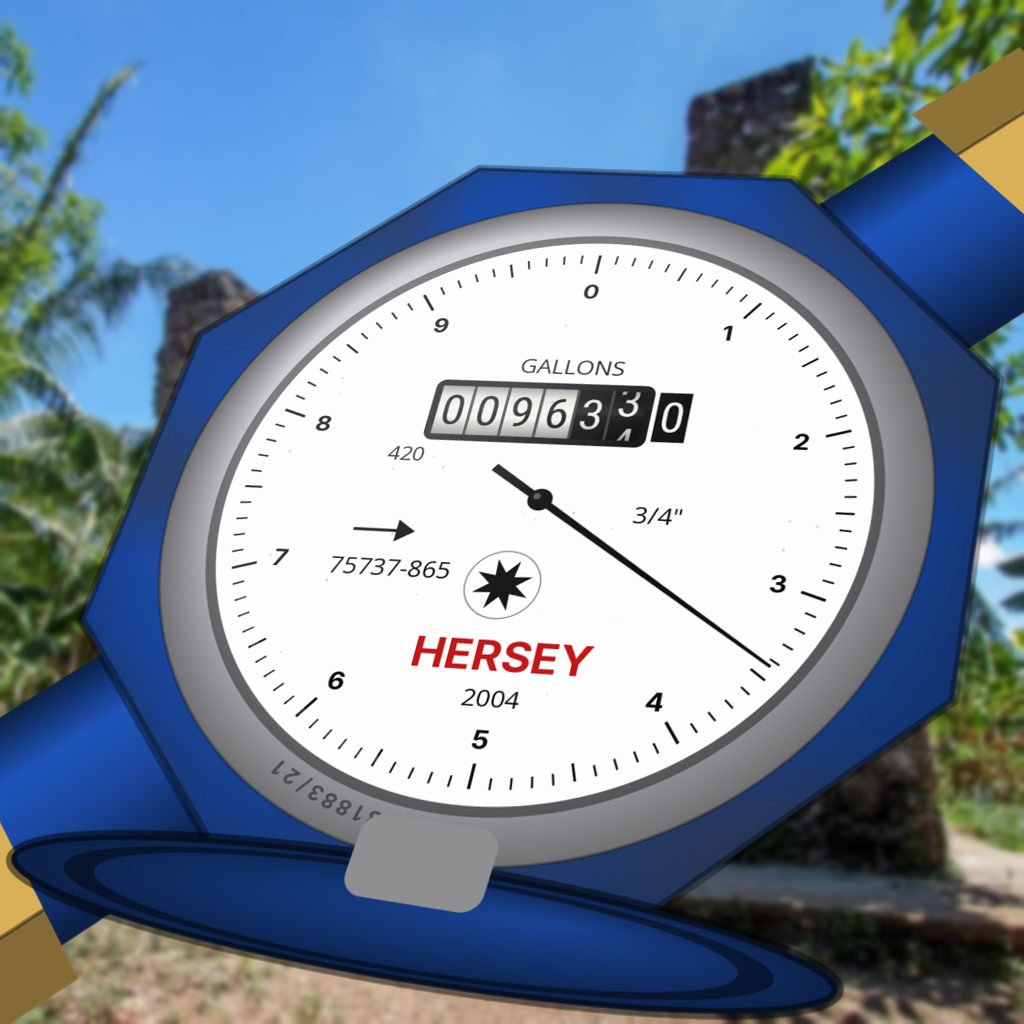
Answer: gal 96333.4
